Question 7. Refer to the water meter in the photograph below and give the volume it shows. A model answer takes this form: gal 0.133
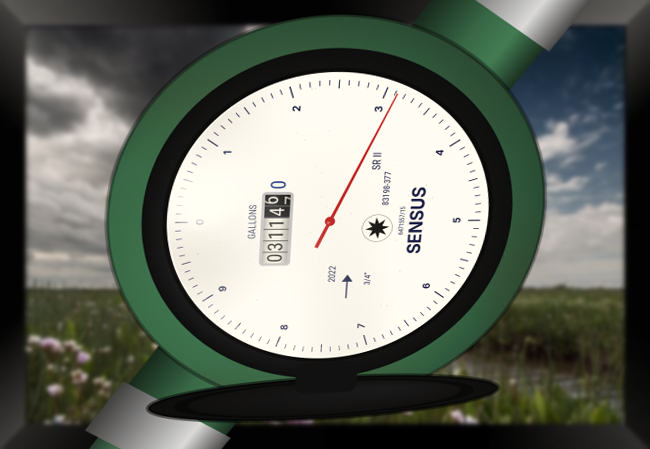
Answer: gal 311463.1
